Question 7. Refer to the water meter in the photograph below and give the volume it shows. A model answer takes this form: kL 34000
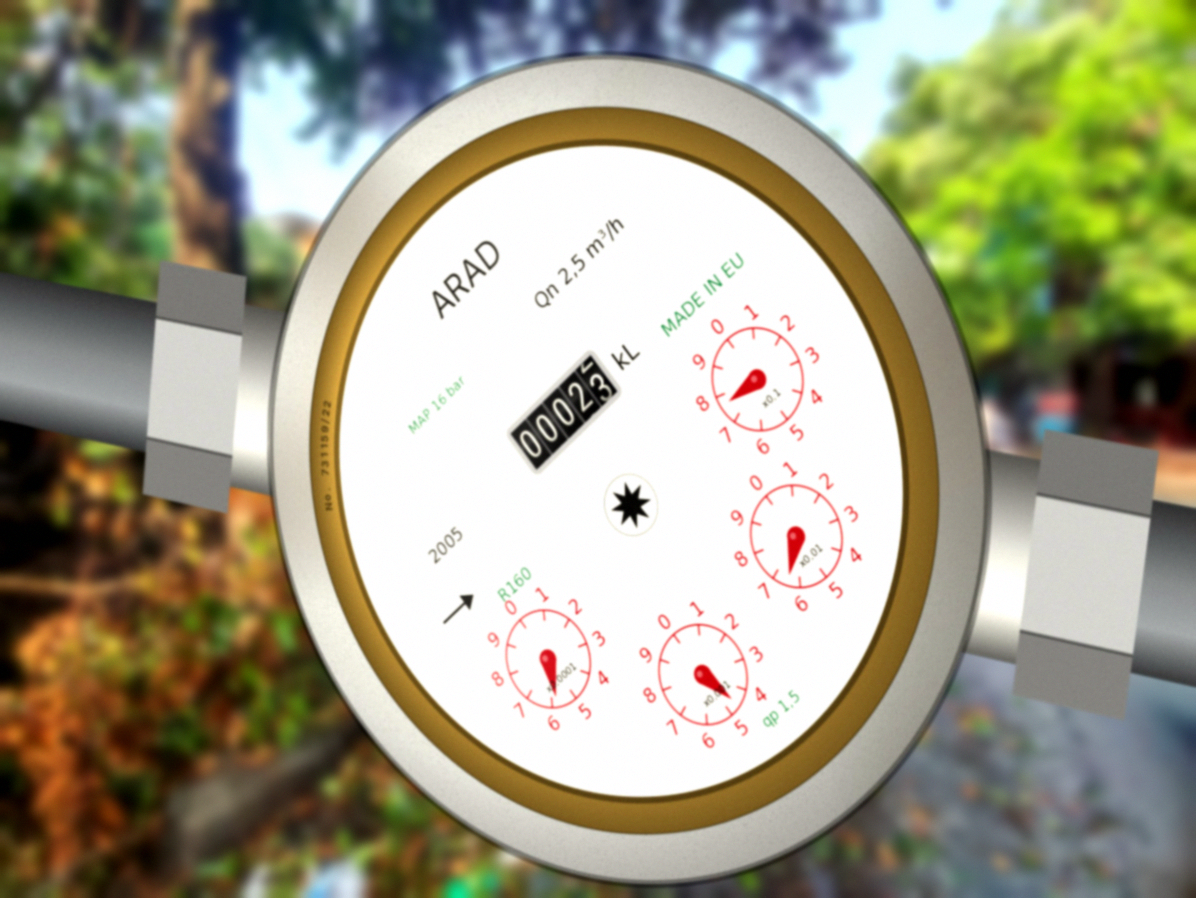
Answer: kL 22.7645
